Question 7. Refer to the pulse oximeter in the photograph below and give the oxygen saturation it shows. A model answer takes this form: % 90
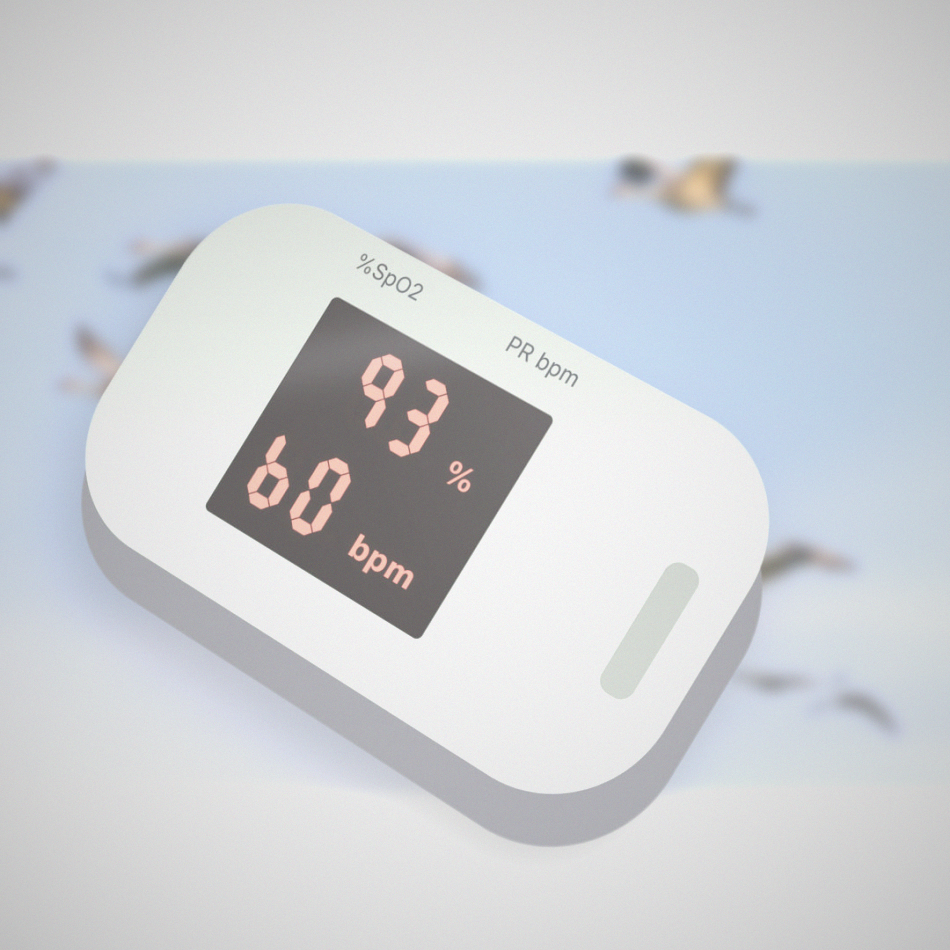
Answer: % 93
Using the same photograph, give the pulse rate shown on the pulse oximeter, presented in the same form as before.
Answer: bpm 60
